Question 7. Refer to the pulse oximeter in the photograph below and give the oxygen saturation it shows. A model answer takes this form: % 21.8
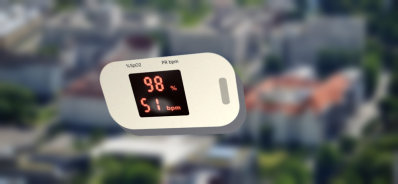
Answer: % 98
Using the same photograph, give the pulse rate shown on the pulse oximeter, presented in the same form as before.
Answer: bpm 51
